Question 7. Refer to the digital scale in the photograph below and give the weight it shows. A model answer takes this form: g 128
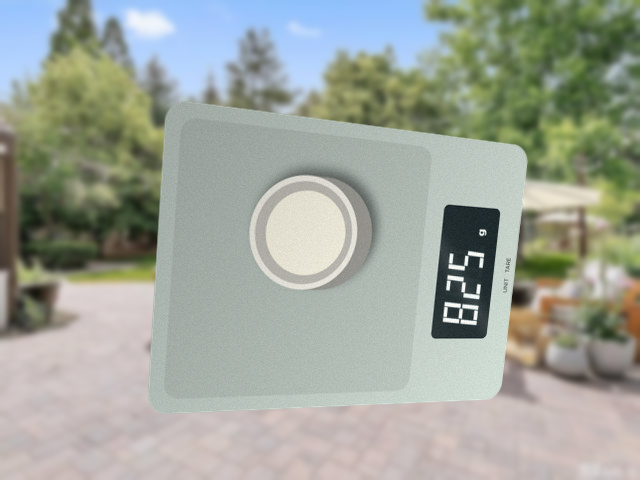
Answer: g 825
